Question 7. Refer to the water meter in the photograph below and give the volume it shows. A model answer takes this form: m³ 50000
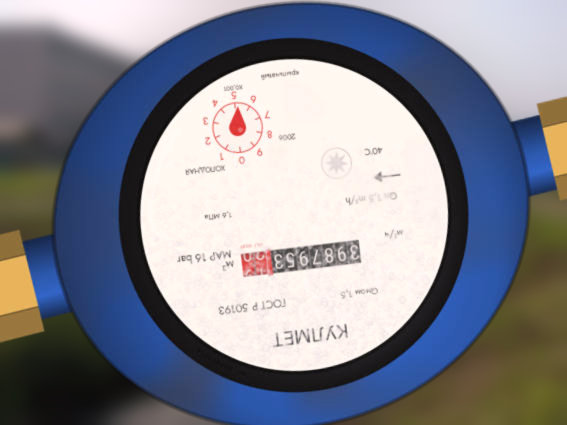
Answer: m³ 3987953.195
